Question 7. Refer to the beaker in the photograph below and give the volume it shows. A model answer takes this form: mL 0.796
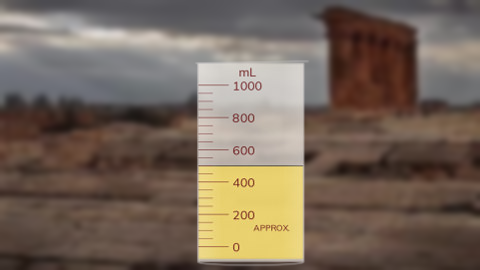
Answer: mL 500
